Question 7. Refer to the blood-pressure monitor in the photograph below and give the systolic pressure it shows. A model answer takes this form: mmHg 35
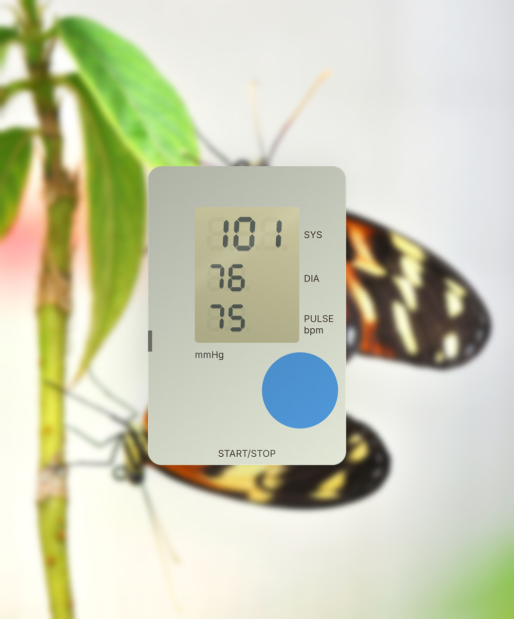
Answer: mmHg 101
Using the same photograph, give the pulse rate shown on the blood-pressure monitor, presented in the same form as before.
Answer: bpm 75
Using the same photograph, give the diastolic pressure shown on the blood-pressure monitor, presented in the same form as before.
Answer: mmHg 76
